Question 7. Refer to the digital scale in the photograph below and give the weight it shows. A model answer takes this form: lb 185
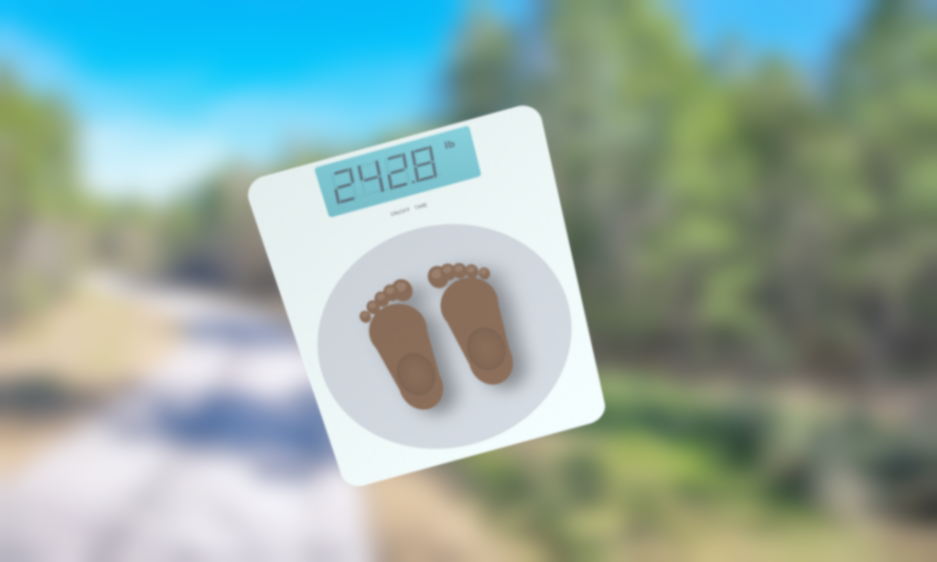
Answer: lb 242.8
